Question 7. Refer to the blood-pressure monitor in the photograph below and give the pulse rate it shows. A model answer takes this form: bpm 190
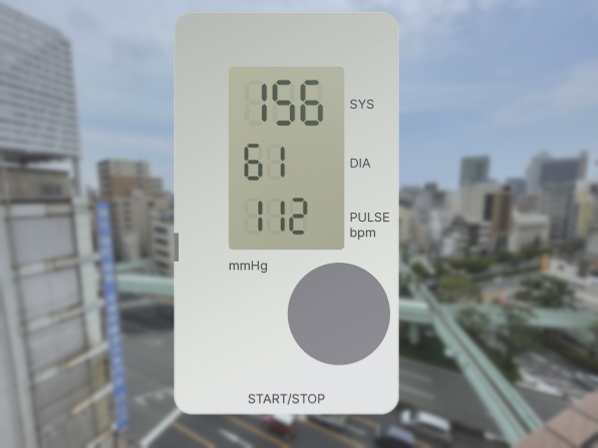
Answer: bpm 112
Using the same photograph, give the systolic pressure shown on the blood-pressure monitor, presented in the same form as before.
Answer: mmHg 156
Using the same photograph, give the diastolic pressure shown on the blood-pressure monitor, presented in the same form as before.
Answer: mmHg 61
